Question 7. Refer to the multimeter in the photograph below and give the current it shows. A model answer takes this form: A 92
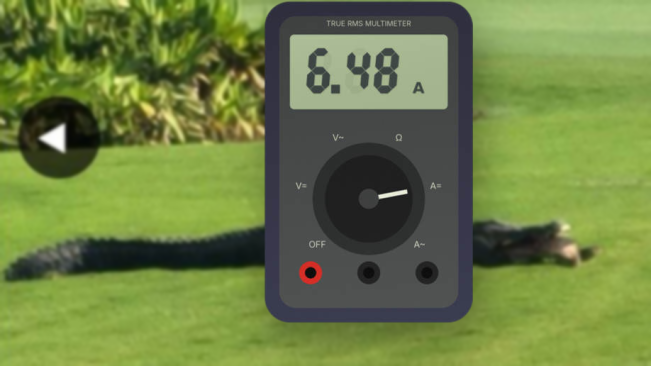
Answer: A 6.48
